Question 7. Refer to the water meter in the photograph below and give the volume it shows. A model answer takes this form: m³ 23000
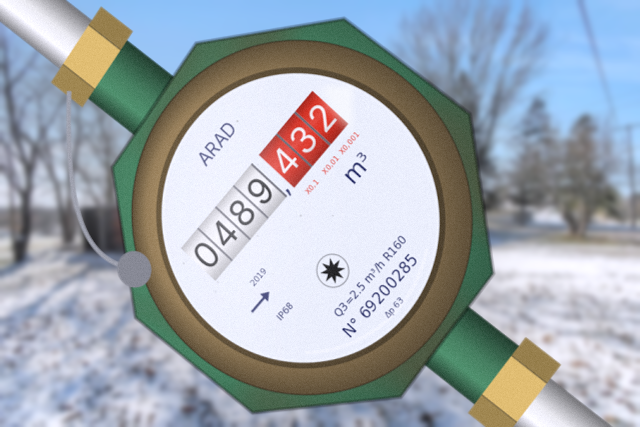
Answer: m³ 489.432
